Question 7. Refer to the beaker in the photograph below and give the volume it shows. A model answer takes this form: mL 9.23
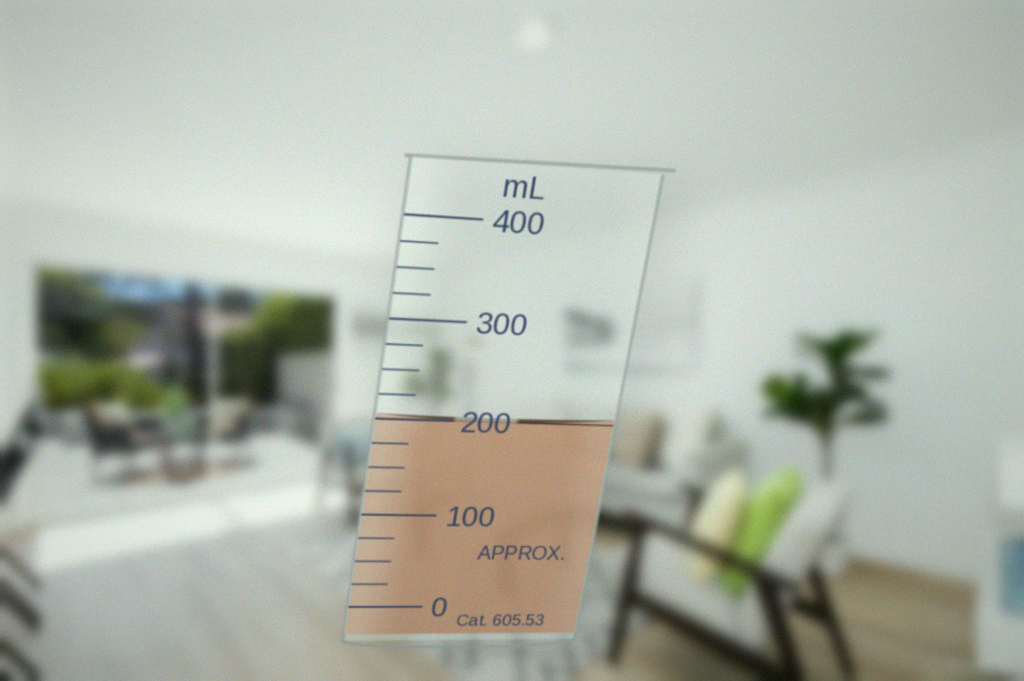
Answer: mL 200
